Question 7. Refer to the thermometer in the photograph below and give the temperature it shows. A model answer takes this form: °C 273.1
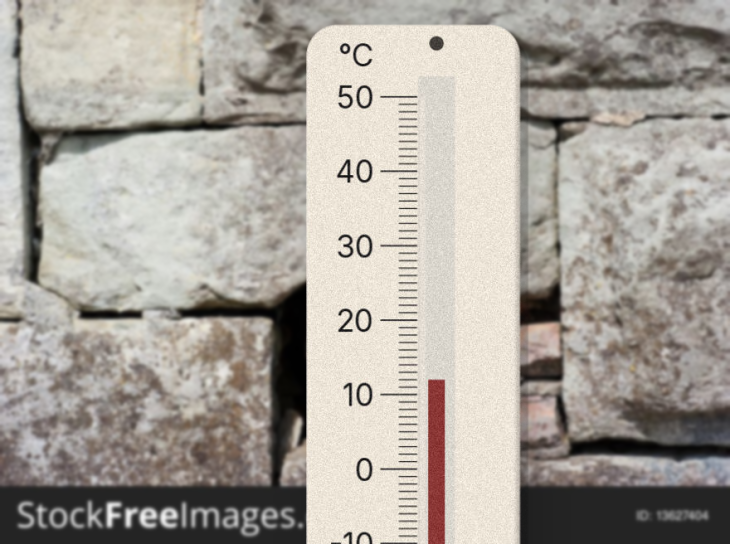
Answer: °C 12
